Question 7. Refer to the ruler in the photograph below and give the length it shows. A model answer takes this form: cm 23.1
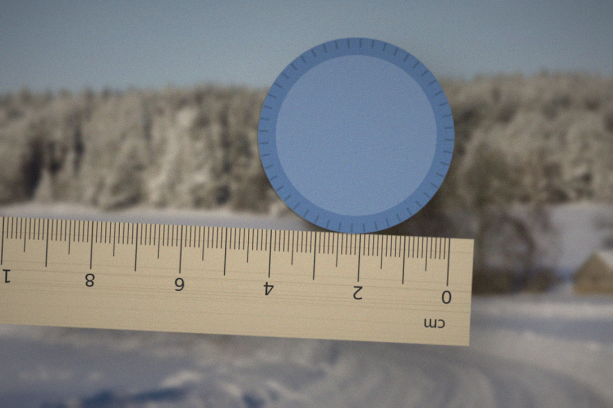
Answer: cm 4.4
